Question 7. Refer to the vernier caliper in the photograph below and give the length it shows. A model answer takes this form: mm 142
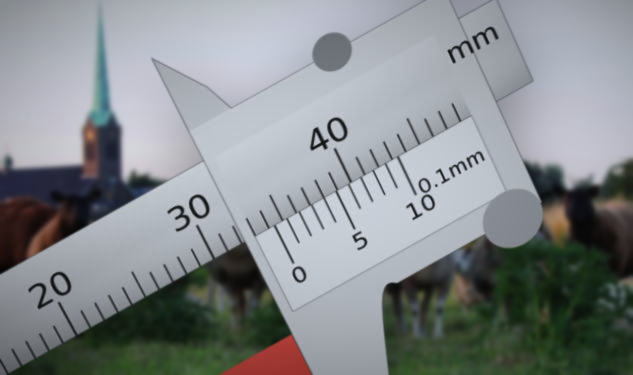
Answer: mm 34.4
